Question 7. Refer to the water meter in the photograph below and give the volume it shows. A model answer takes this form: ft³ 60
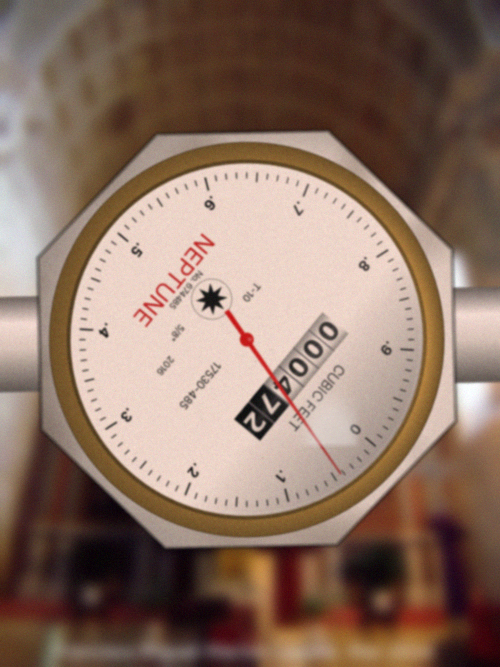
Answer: ft³ 472.04
